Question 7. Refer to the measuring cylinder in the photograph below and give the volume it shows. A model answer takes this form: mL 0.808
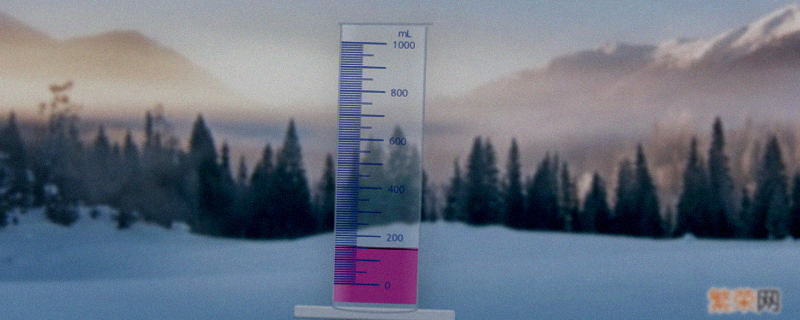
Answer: mL 150
